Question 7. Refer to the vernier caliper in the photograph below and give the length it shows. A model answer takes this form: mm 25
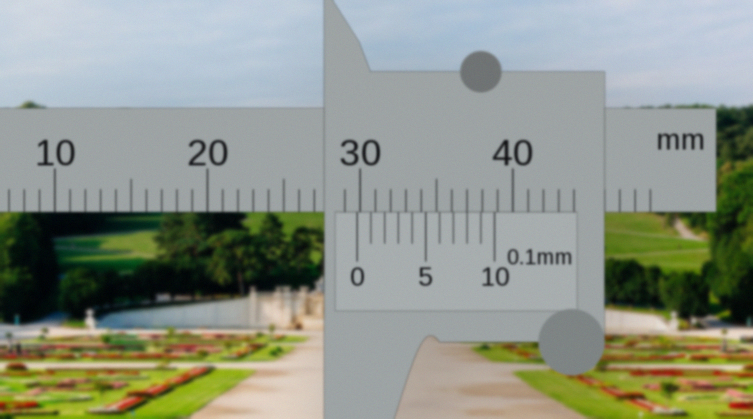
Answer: mm 29.8
